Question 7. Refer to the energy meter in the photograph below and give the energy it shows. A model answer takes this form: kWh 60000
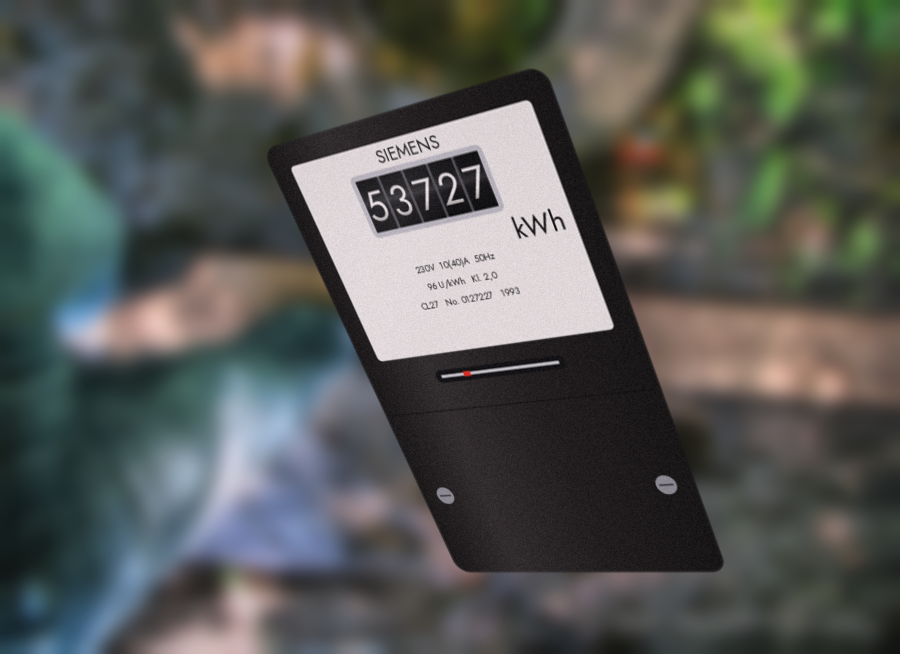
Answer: kWh 53727
